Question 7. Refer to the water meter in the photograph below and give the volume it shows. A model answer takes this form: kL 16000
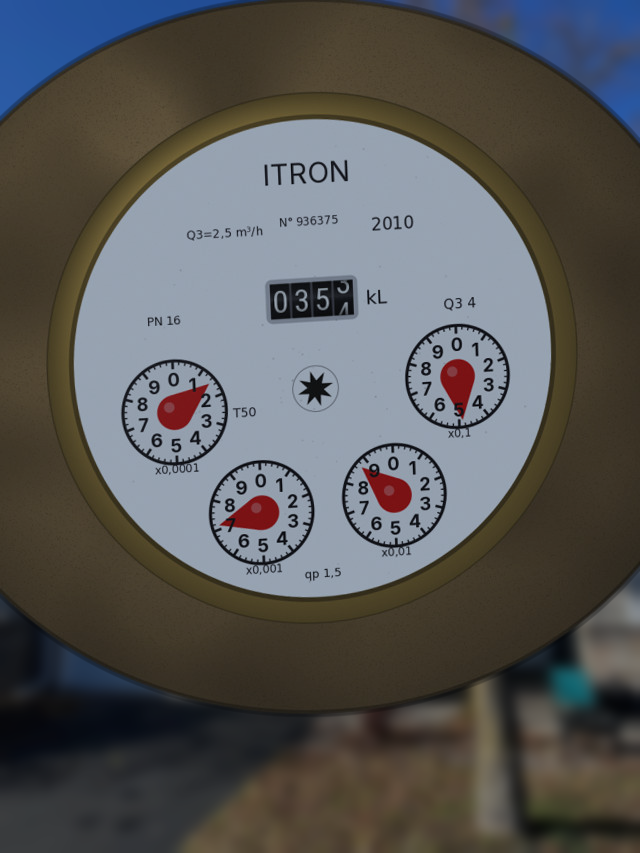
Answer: kL 353.4871
